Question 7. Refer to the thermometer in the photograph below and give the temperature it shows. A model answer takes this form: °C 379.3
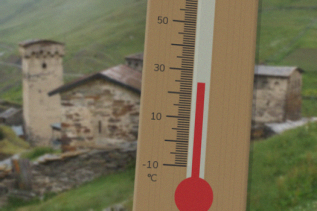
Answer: °C 25
